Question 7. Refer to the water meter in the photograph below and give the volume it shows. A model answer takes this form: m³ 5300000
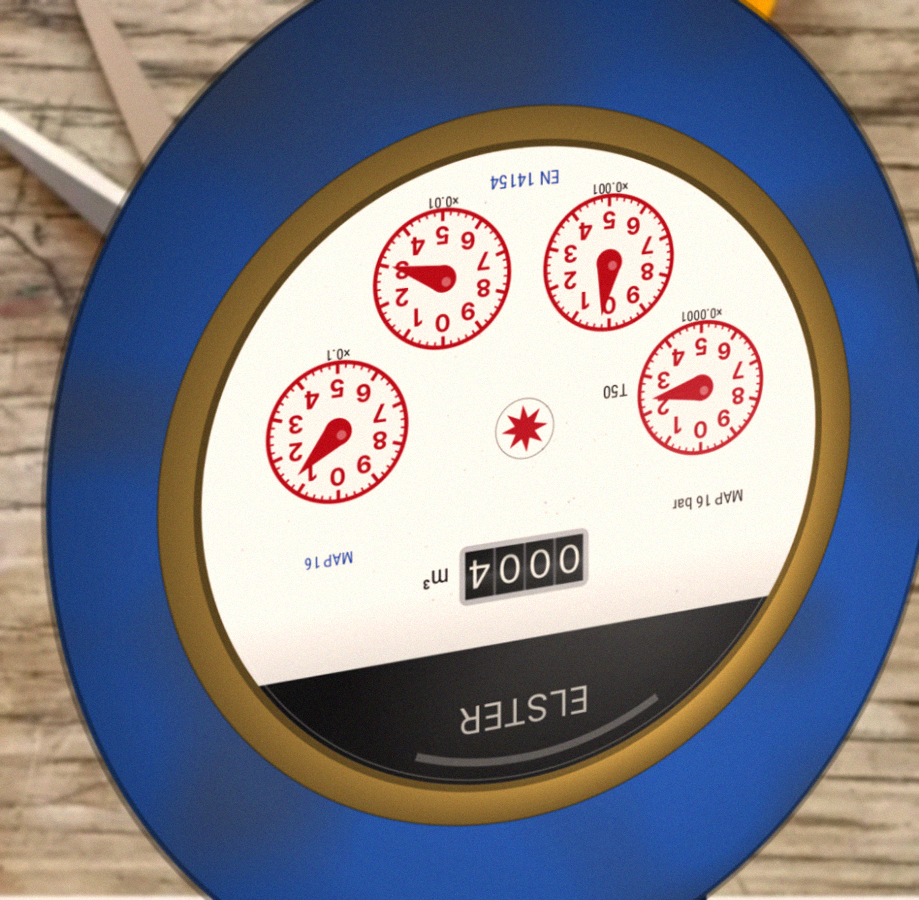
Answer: m³ 4.1302
